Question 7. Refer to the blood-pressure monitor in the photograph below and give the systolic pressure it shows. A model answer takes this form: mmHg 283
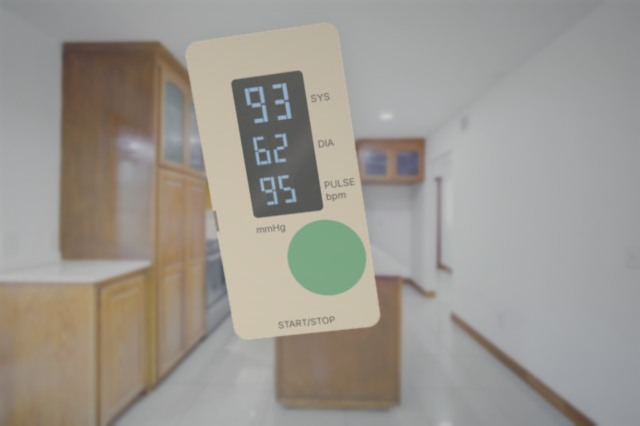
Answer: mmHg 93
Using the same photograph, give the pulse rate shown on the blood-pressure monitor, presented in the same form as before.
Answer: bpm 95
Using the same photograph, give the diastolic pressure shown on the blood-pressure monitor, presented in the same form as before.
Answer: mmHg 62
